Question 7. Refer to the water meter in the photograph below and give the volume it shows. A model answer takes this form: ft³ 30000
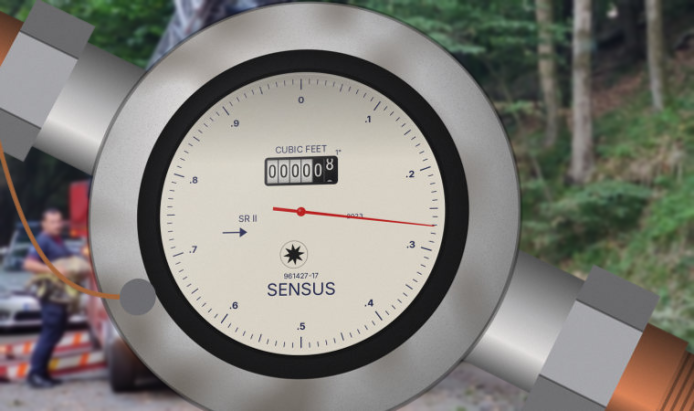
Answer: ft³ 8.27
